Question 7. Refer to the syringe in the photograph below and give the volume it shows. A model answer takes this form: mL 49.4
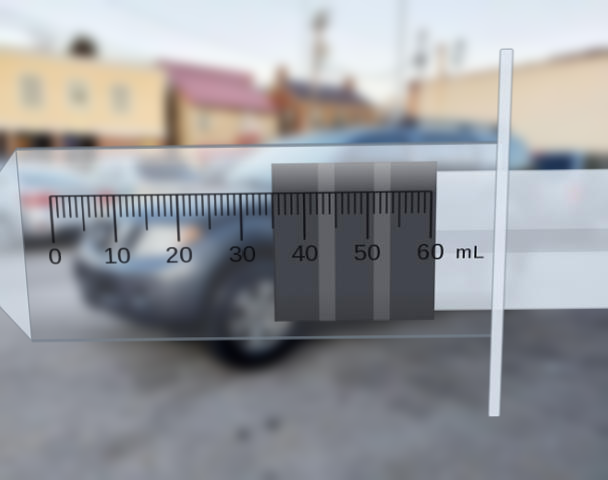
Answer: mL 35
